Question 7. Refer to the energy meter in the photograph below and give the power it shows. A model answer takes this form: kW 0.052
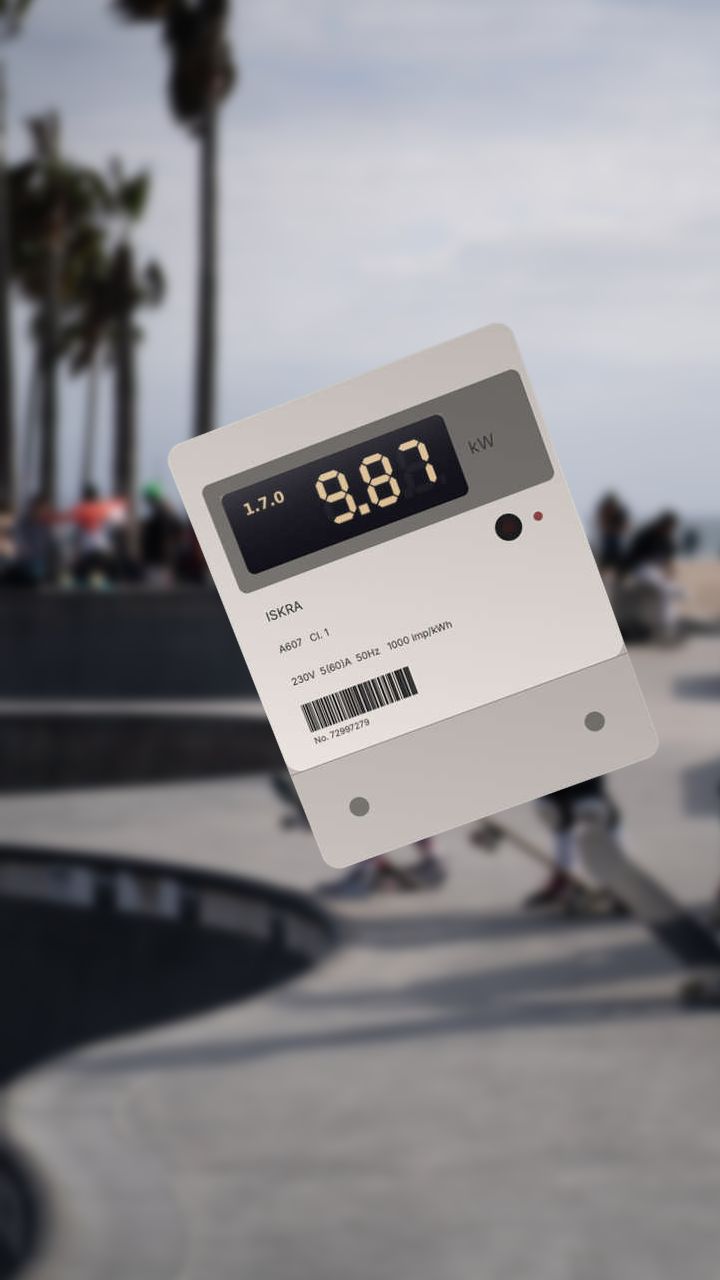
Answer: kW 9.87
